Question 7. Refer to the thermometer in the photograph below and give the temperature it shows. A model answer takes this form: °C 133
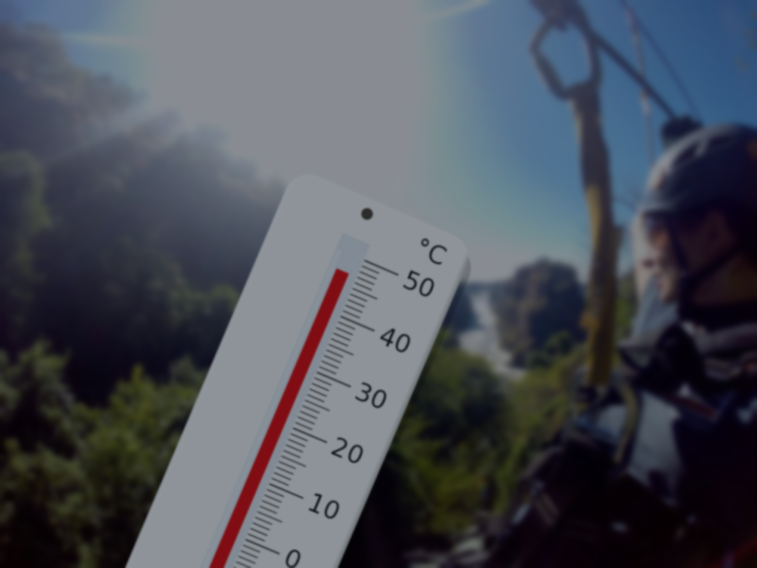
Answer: °C 47
